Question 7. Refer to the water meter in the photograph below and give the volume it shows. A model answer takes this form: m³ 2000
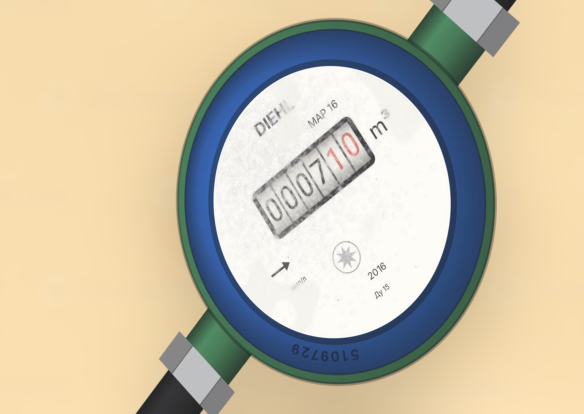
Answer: m³ 7.10
